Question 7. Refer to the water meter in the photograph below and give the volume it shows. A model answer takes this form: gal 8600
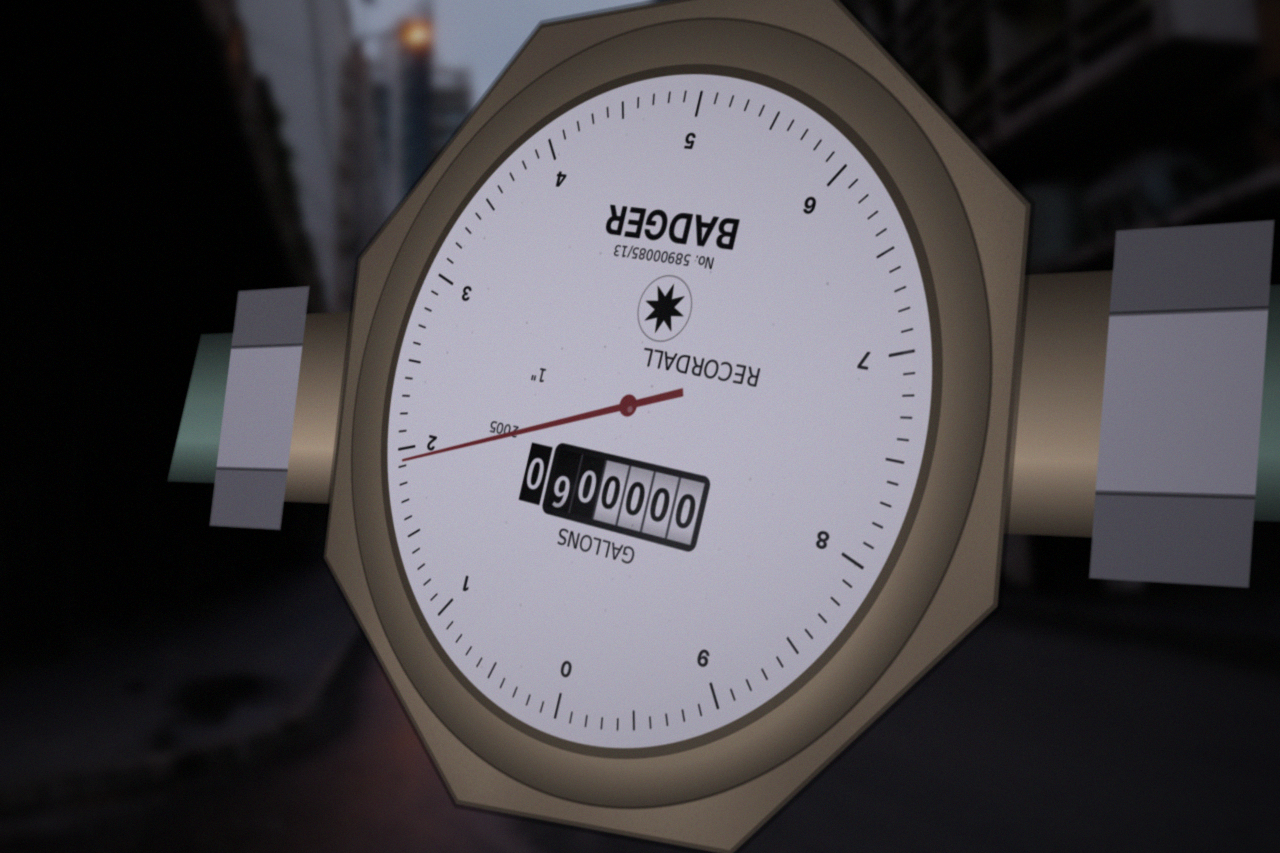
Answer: gal 61.9
